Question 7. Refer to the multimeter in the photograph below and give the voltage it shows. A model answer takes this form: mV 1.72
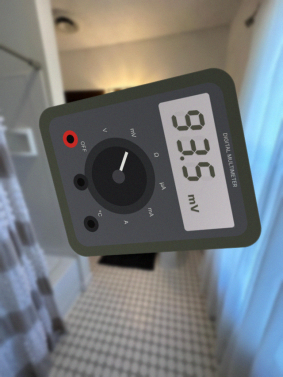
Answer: mV 93.5
